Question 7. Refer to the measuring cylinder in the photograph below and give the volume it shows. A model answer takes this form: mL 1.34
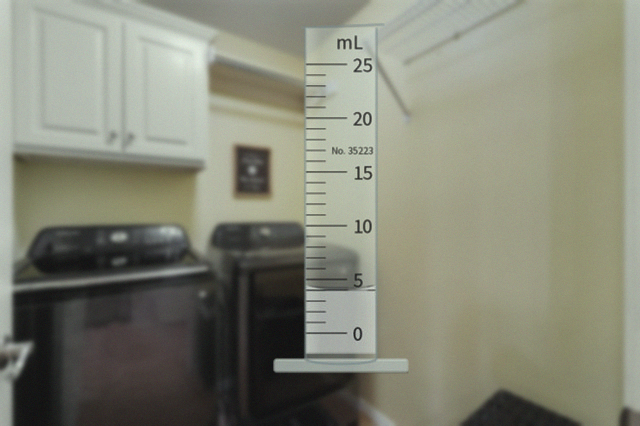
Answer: mL 4
